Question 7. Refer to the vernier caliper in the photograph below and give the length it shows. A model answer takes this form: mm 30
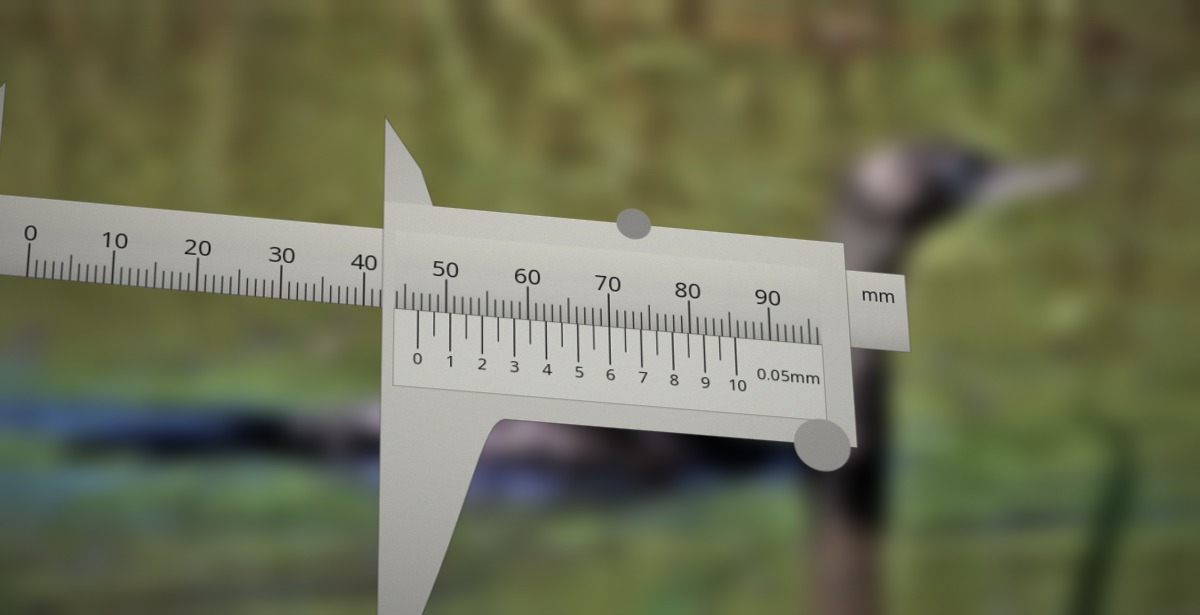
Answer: mm 46.6
